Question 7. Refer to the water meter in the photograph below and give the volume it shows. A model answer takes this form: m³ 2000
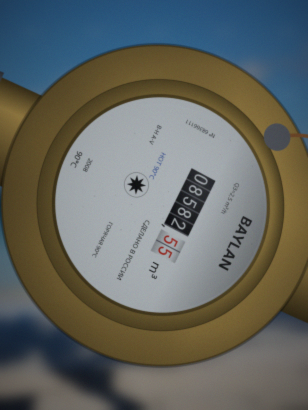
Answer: m³ 8582.55
